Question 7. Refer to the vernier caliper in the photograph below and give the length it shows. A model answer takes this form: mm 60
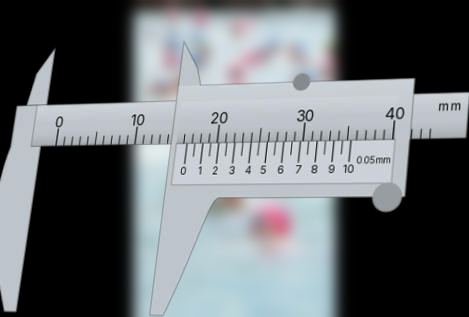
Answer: mm 16.4
